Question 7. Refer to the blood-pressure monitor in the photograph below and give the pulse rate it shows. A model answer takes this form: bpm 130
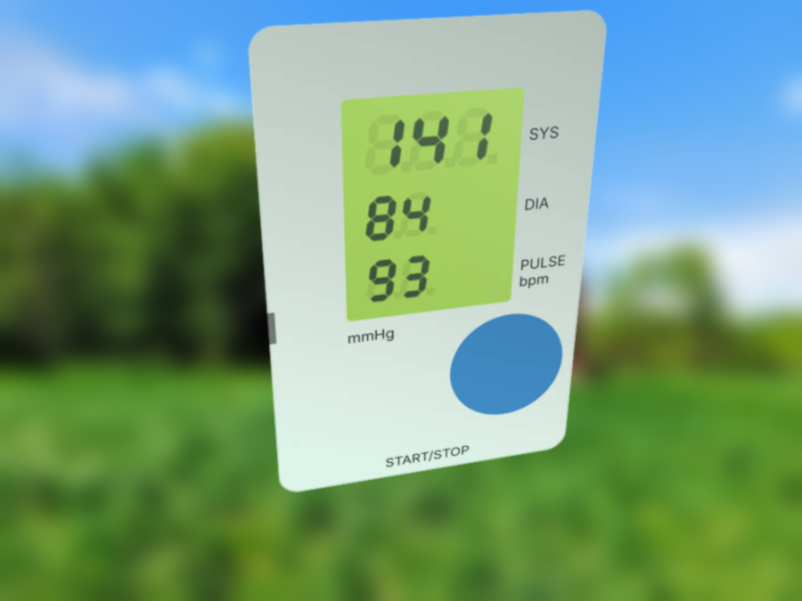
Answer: bpm 93
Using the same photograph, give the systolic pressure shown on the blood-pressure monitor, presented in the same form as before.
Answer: mmHg 141
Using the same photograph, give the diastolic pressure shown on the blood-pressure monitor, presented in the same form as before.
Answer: mmHg 84
